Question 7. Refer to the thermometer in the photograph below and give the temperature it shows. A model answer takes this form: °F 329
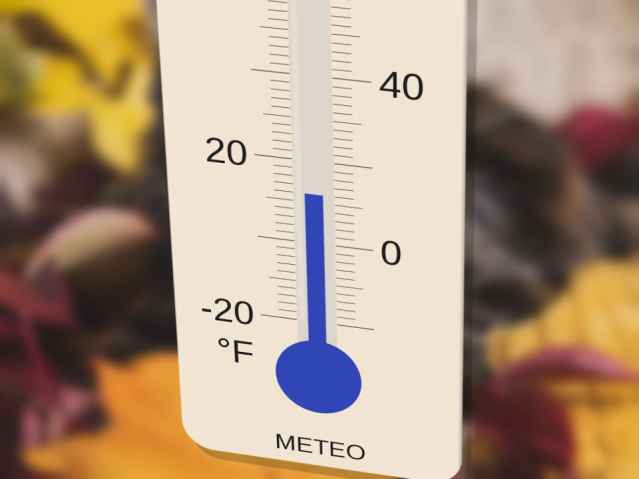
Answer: °F 12
